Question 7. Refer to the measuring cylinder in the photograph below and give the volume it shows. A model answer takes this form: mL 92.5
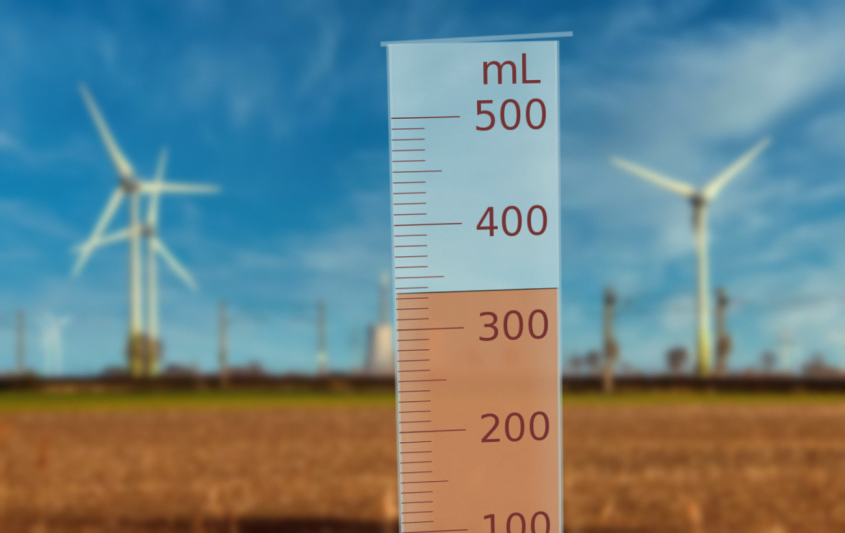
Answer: mL 335
